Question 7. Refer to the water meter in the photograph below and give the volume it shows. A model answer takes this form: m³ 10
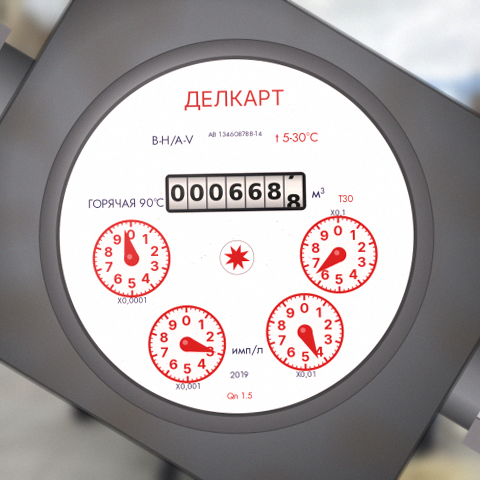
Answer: m³ 6687.6429
